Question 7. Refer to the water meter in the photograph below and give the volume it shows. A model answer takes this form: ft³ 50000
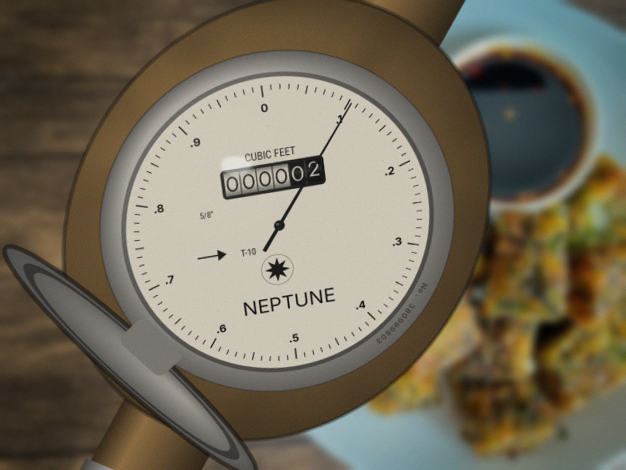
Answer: ft³ 2.10
